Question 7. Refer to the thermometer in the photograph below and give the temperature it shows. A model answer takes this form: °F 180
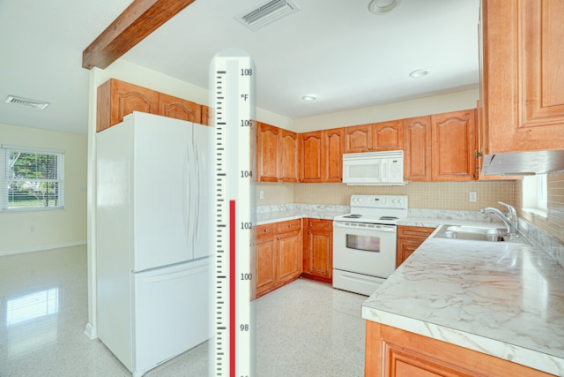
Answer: °F 103
